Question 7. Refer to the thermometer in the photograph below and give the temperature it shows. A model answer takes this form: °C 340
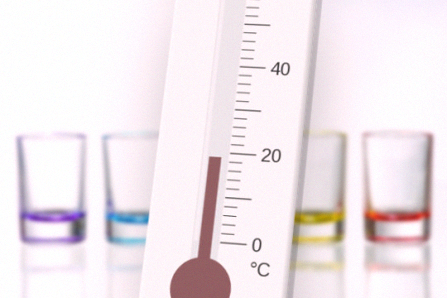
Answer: °C 19
